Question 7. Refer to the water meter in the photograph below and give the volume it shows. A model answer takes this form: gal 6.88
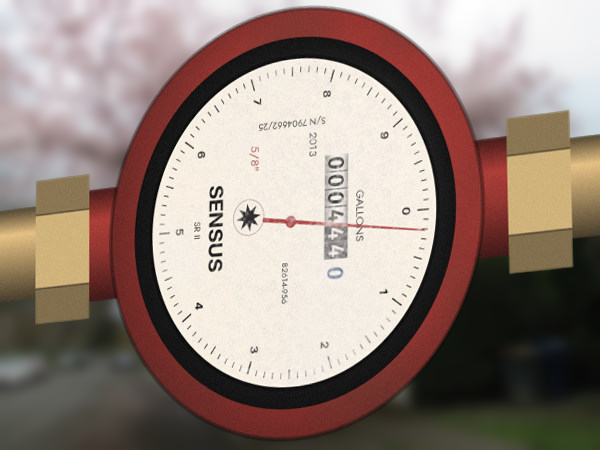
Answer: gal 4440.2
